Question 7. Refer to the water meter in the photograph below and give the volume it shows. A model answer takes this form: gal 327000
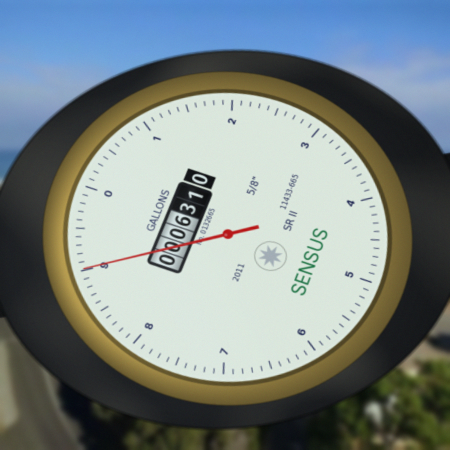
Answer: gal 6309.0
